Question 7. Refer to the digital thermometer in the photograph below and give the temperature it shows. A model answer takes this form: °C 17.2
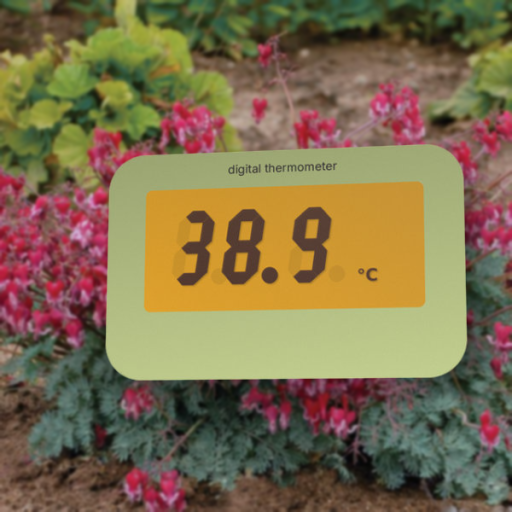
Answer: °C 38.9
